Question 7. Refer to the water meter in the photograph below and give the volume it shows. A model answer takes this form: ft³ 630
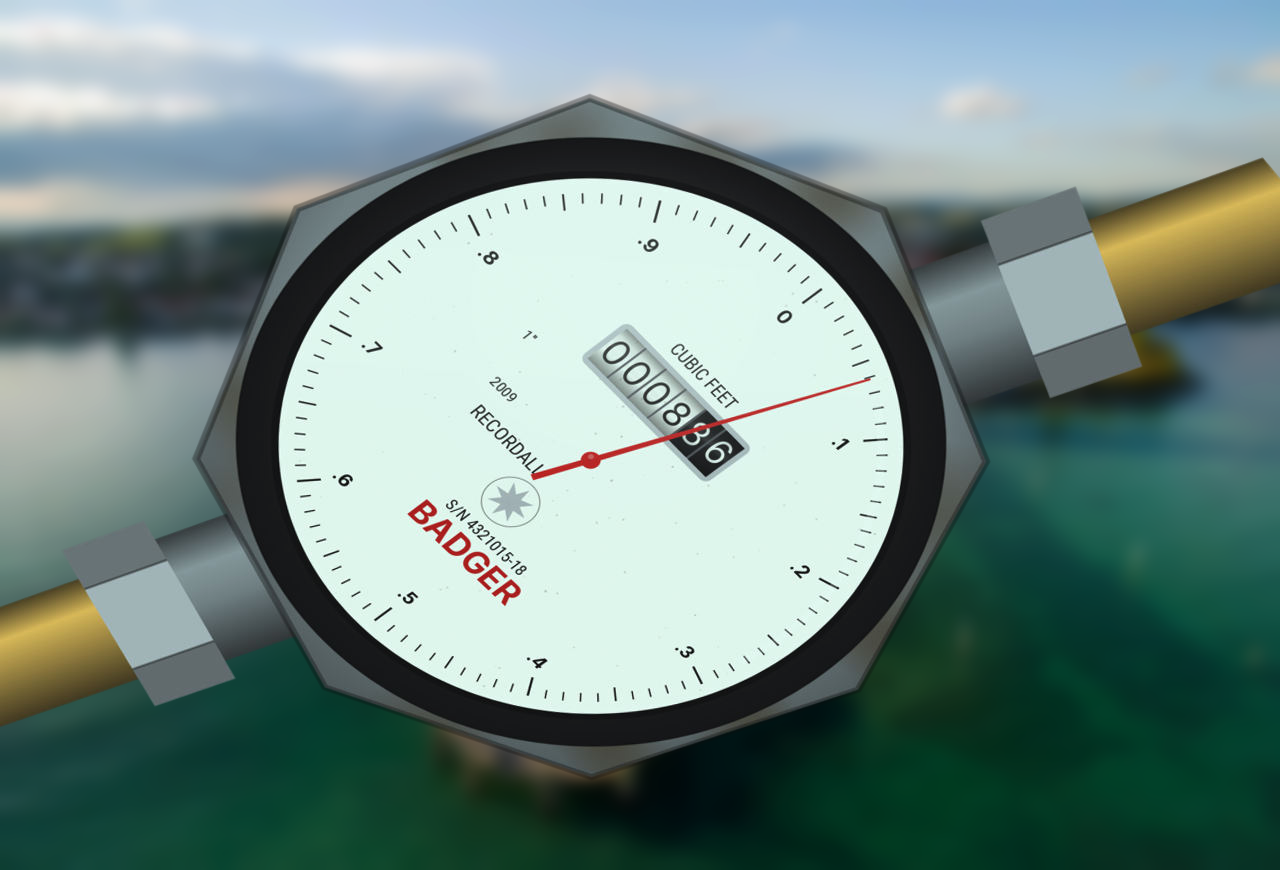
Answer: ft³ 886.06
